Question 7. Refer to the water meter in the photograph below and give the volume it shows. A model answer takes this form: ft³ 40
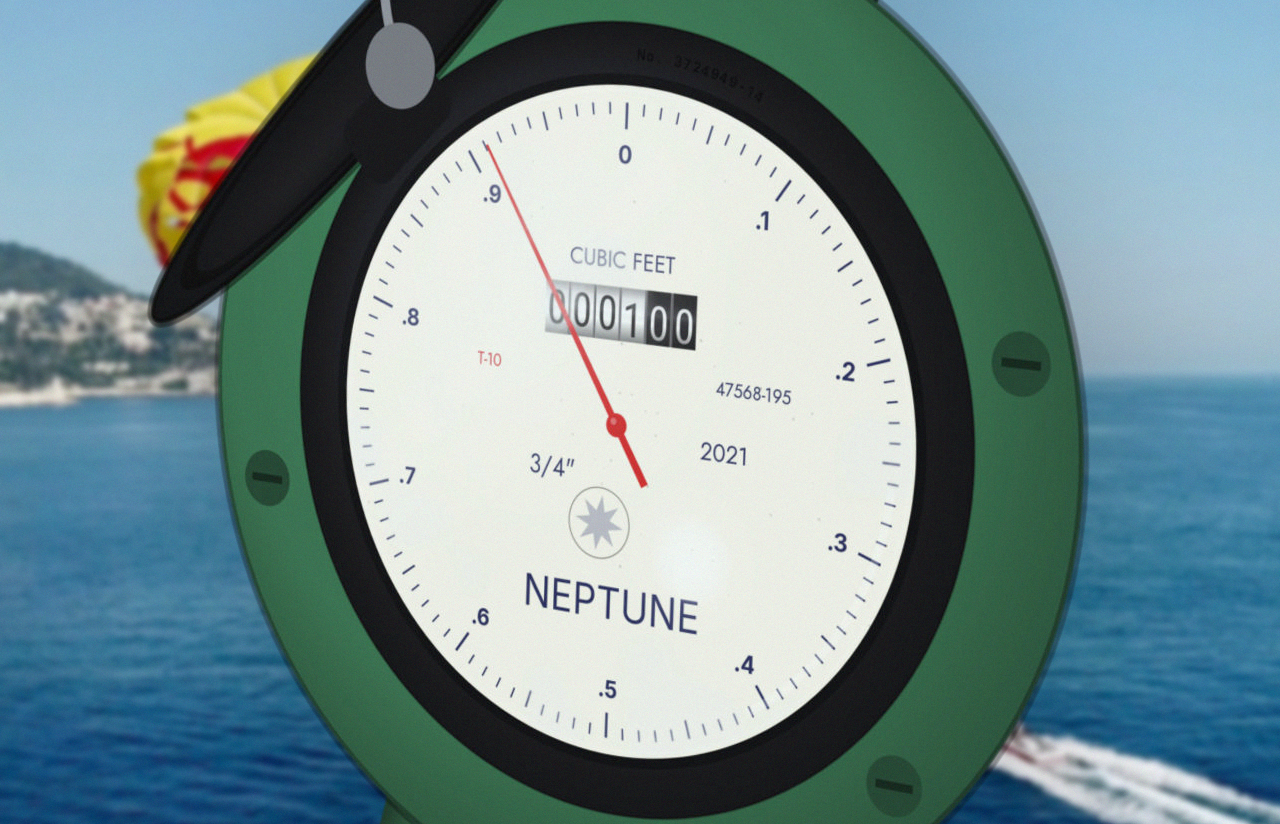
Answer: ft³ 99.91
